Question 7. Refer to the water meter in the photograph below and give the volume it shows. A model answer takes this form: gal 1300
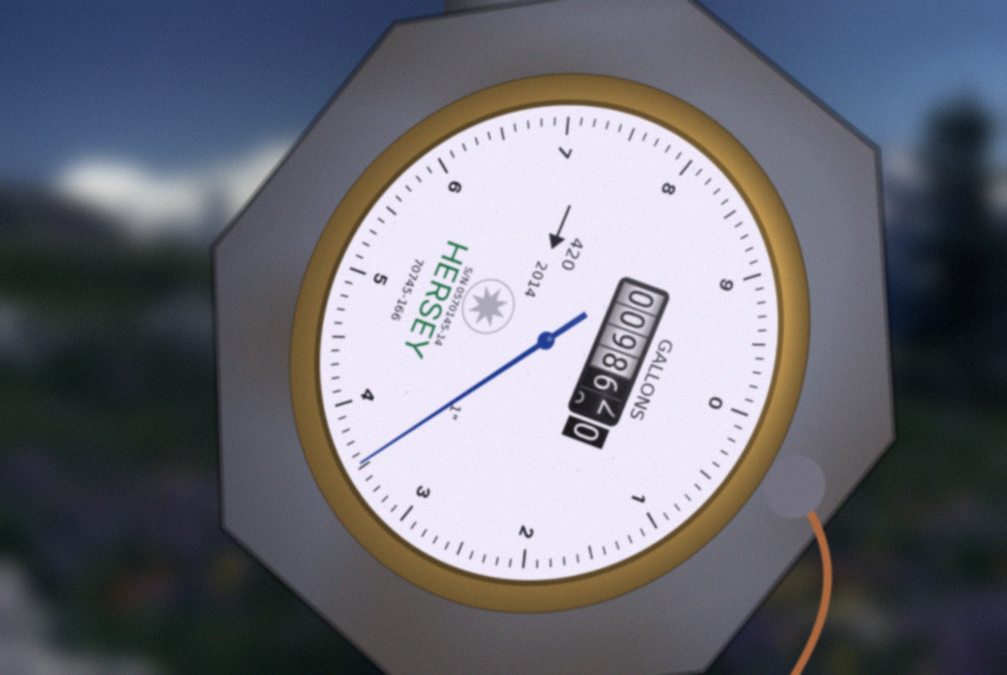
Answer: gal 98623.5
